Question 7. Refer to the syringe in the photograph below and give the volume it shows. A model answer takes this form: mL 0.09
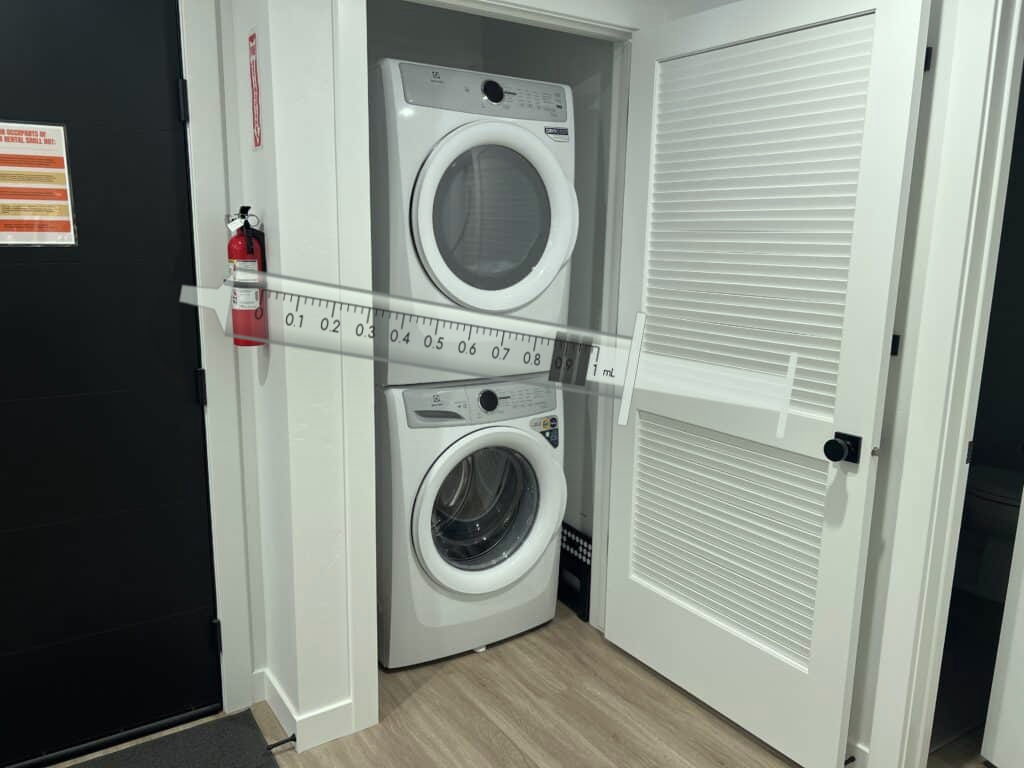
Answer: mL 0.86
